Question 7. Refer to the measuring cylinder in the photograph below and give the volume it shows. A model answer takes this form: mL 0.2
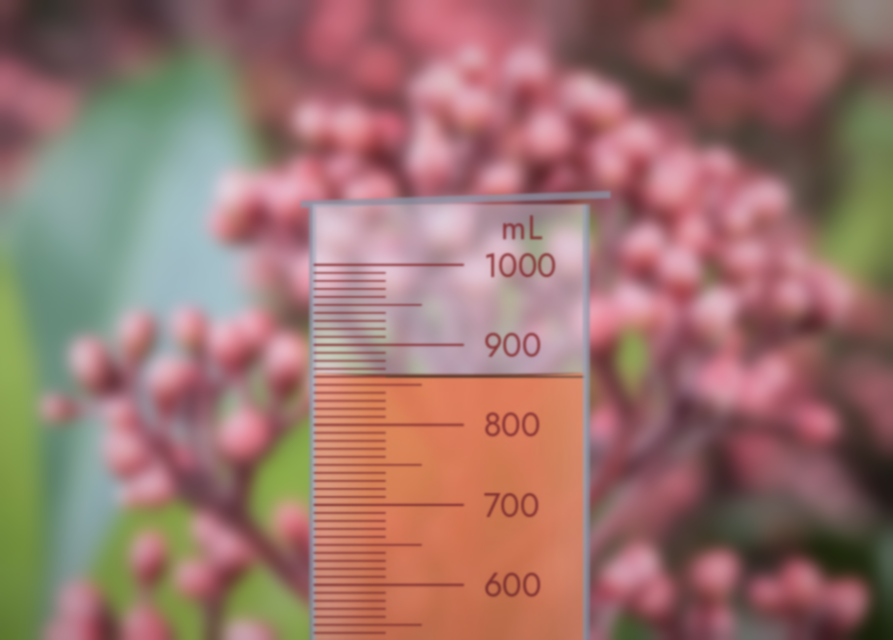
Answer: mL 860
